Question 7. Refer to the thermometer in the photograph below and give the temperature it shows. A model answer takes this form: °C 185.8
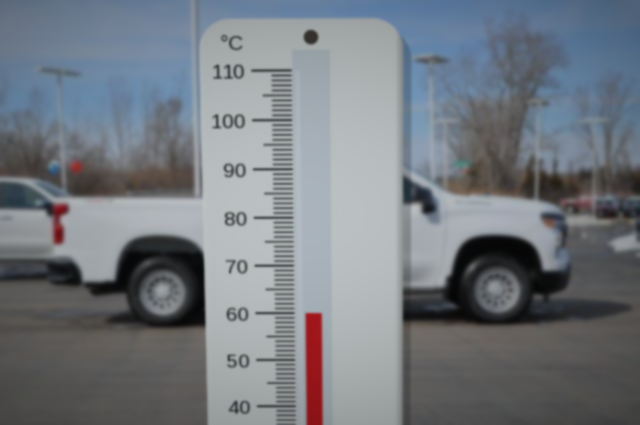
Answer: °C 60
